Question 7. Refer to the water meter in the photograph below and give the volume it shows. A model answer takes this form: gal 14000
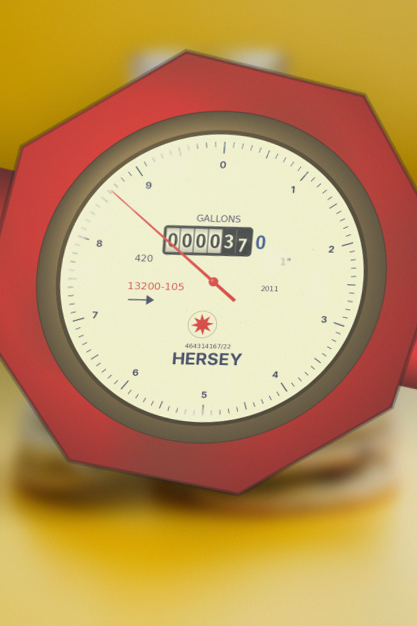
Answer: gal 368.6
